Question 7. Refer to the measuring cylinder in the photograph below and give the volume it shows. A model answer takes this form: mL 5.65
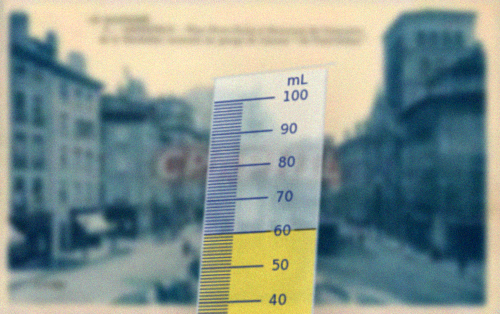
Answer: mL 60
